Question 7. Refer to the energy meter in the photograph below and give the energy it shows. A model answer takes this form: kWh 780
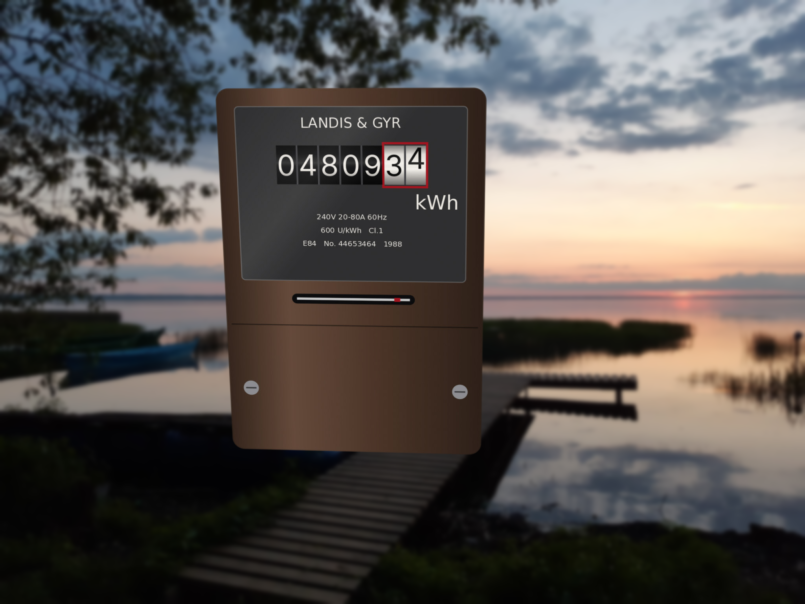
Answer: kWh 4809.34
